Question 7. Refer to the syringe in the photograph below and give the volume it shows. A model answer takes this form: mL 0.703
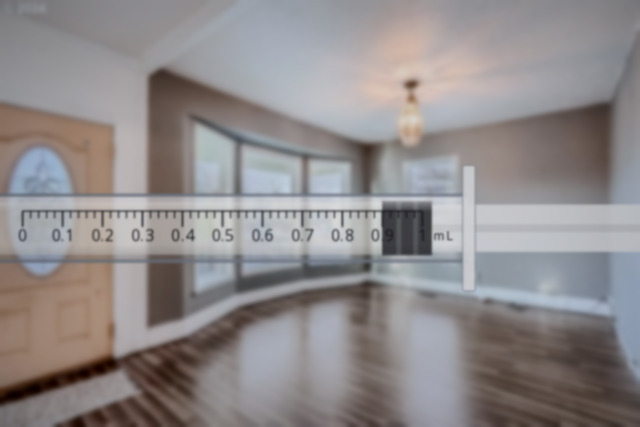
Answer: mL 0.9
